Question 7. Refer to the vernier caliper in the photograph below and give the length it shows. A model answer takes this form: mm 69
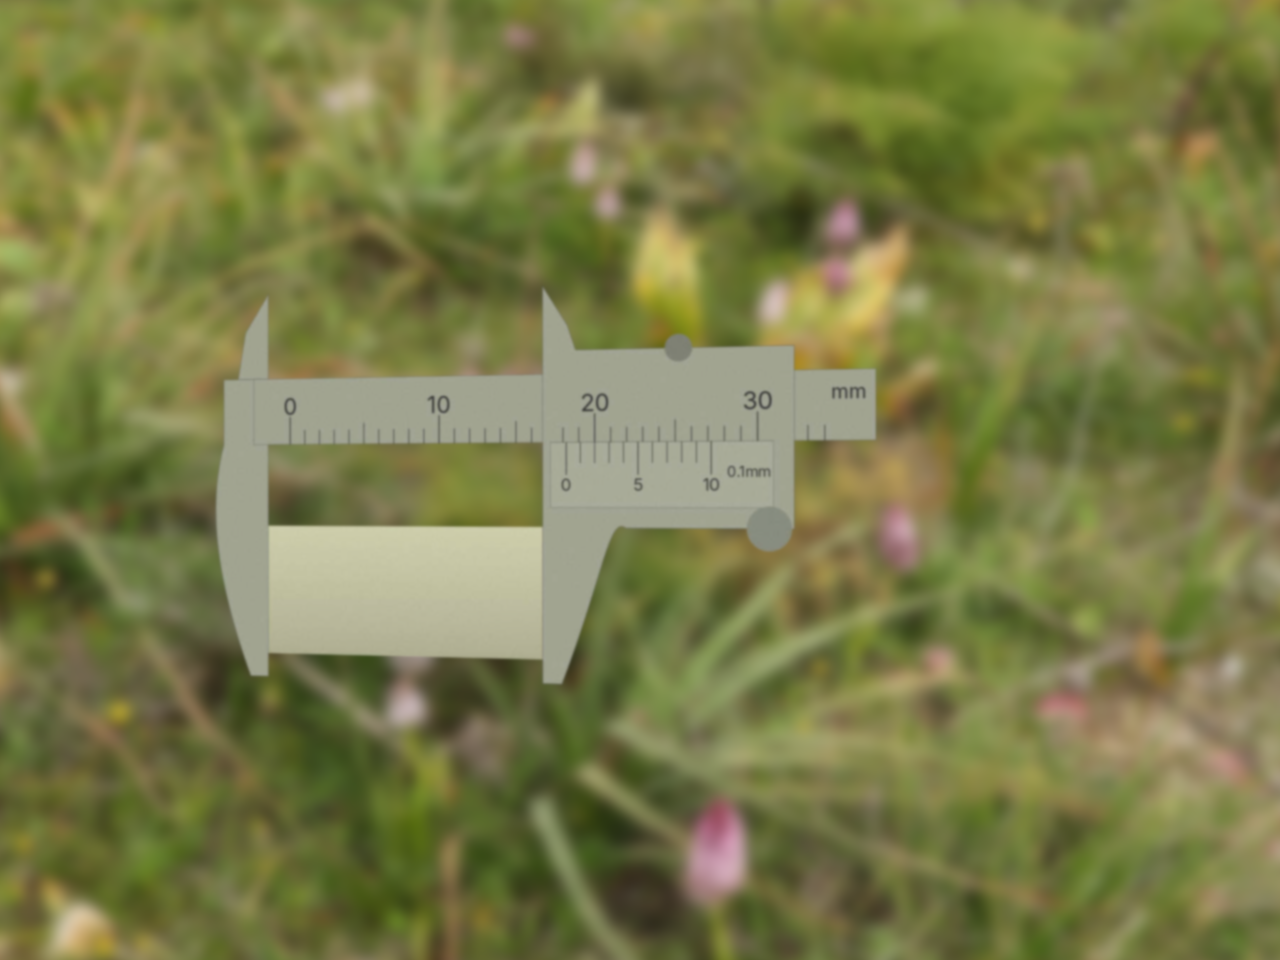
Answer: mm 18.2
